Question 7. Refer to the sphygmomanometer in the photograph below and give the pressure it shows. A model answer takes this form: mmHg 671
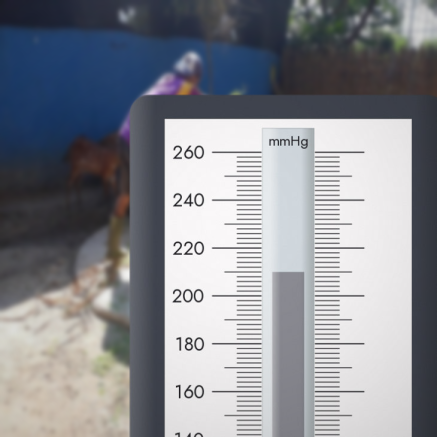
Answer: mmHg 210
